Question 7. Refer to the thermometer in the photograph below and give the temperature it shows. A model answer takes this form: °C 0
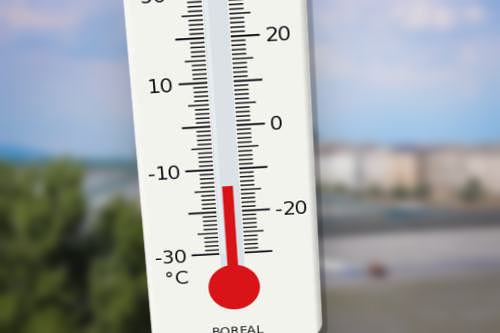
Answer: °C -14
